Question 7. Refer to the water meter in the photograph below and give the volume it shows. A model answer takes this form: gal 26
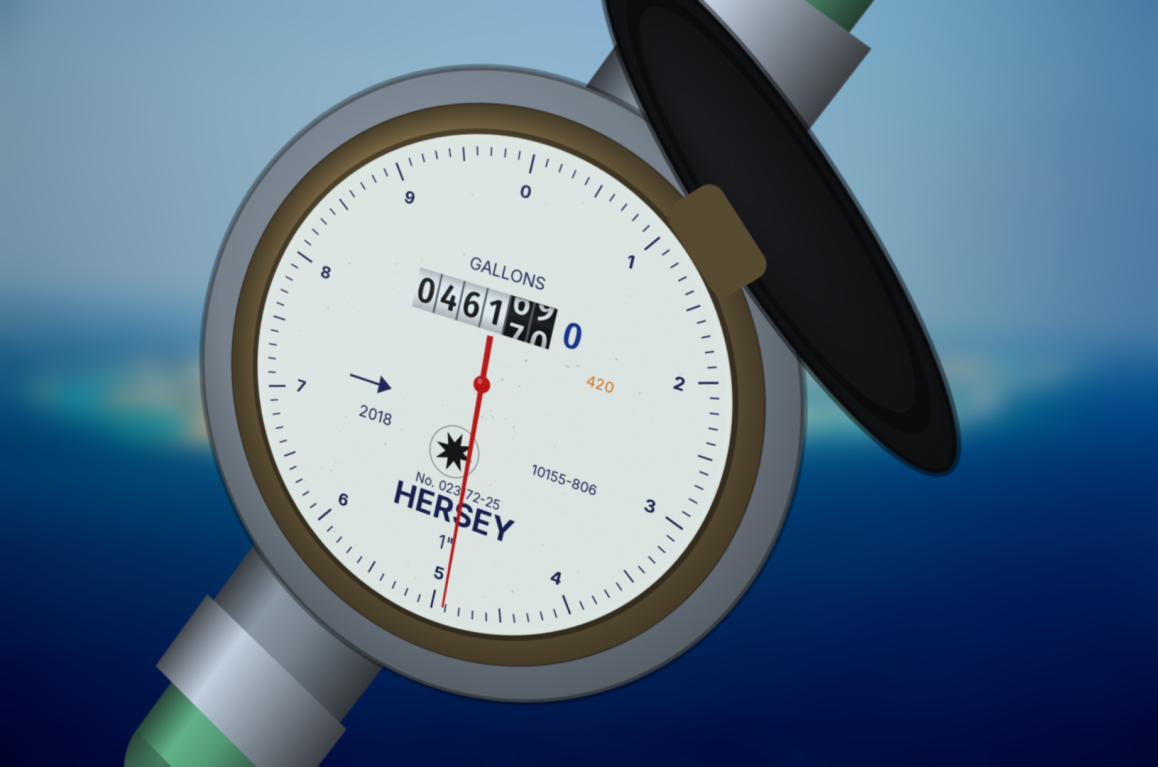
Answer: gal 461694.9
